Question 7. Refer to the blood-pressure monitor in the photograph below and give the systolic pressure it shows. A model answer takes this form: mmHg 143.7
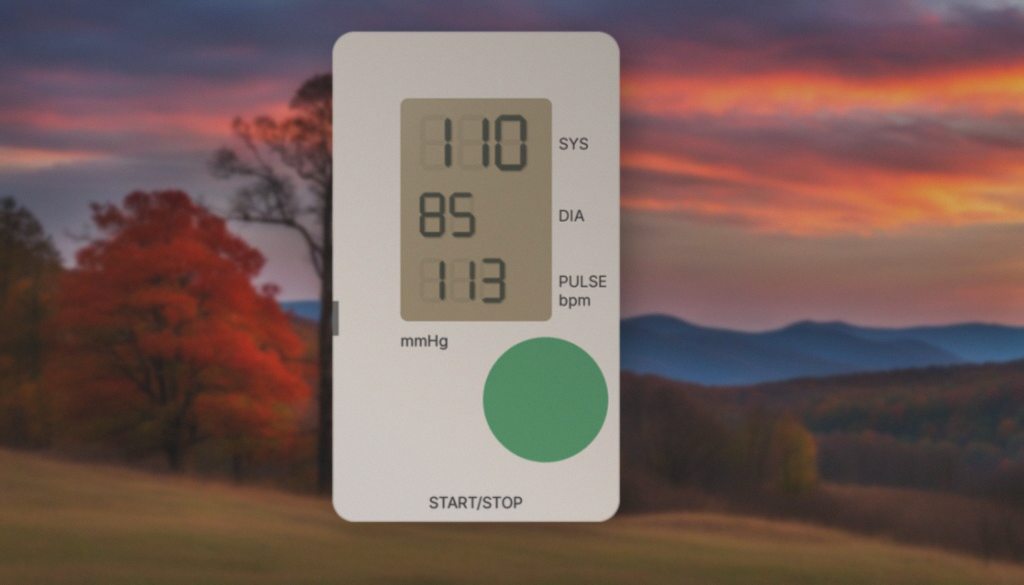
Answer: mmHg 110
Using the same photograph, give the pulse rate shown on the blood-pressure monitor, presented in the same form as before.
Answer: bpm 113
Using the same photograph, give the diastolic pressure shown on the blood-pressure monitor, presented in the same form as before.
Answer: mmHg 85
